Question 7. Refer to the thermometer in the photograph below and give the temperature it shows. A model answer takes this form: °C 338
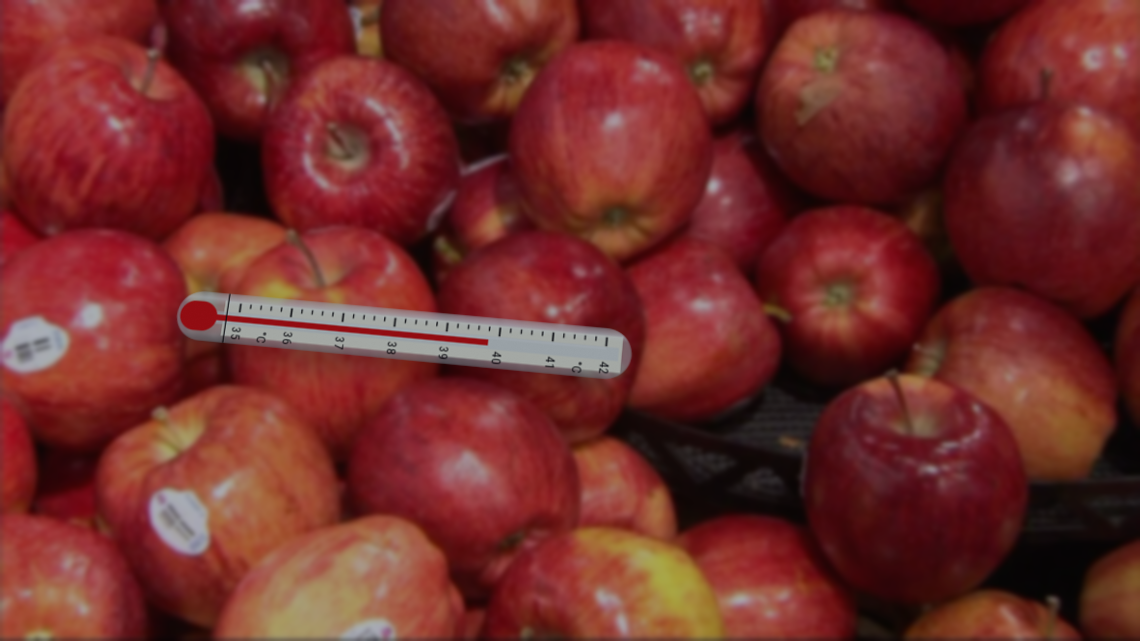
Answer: °C 39.8
